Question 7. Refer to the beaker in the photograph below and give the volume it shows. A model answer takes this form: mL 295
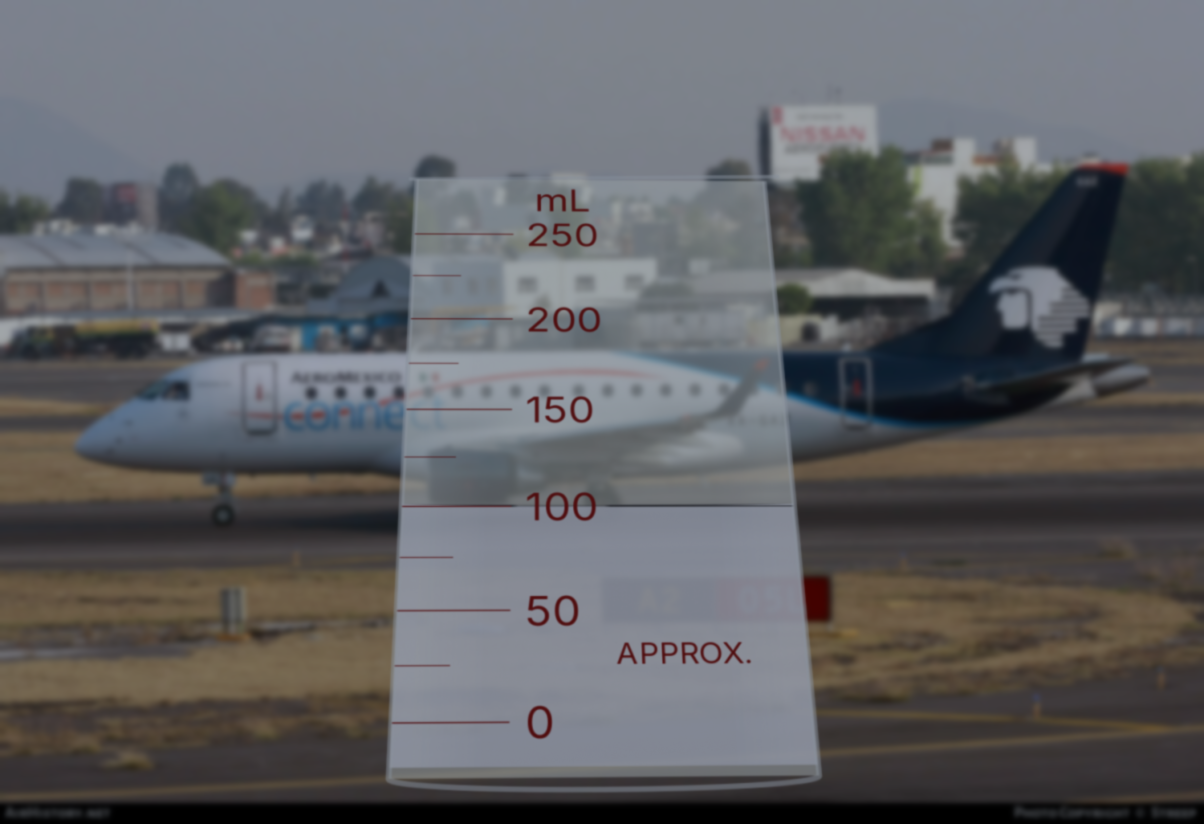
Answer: mL 100
